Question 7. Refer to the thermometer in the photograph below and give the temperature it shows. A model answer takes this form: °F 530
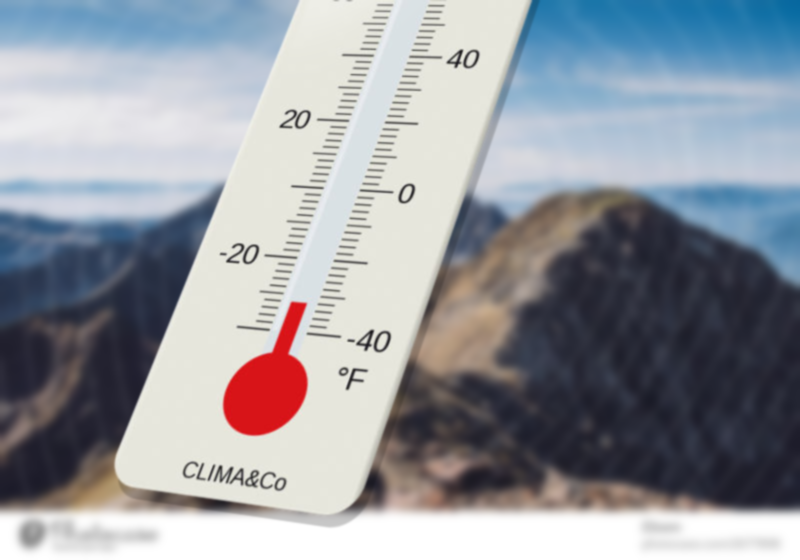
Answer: °F -32
